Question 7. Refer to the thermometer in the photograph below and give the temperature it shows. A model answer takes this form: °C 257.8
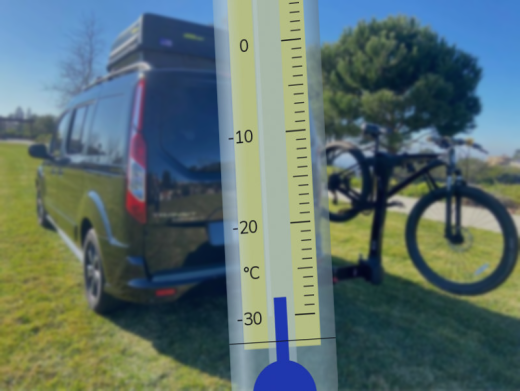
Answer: °C -28
